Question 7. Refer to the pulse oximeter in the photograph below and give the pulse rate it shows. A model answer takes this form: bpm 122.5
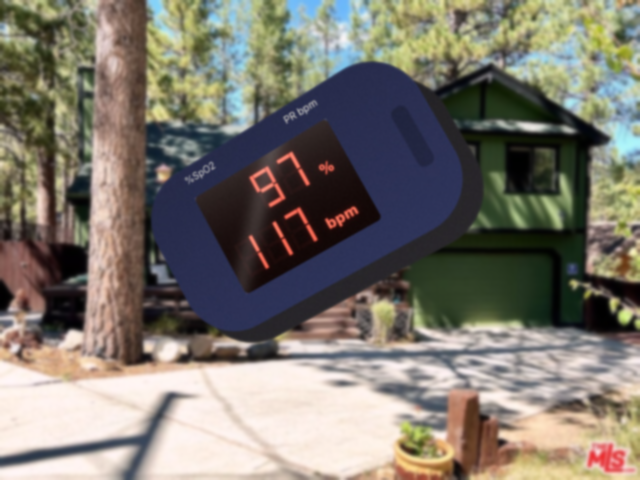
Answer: bpm 117
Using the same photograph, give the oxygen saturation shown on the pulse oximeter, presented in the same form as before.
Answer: % 97
